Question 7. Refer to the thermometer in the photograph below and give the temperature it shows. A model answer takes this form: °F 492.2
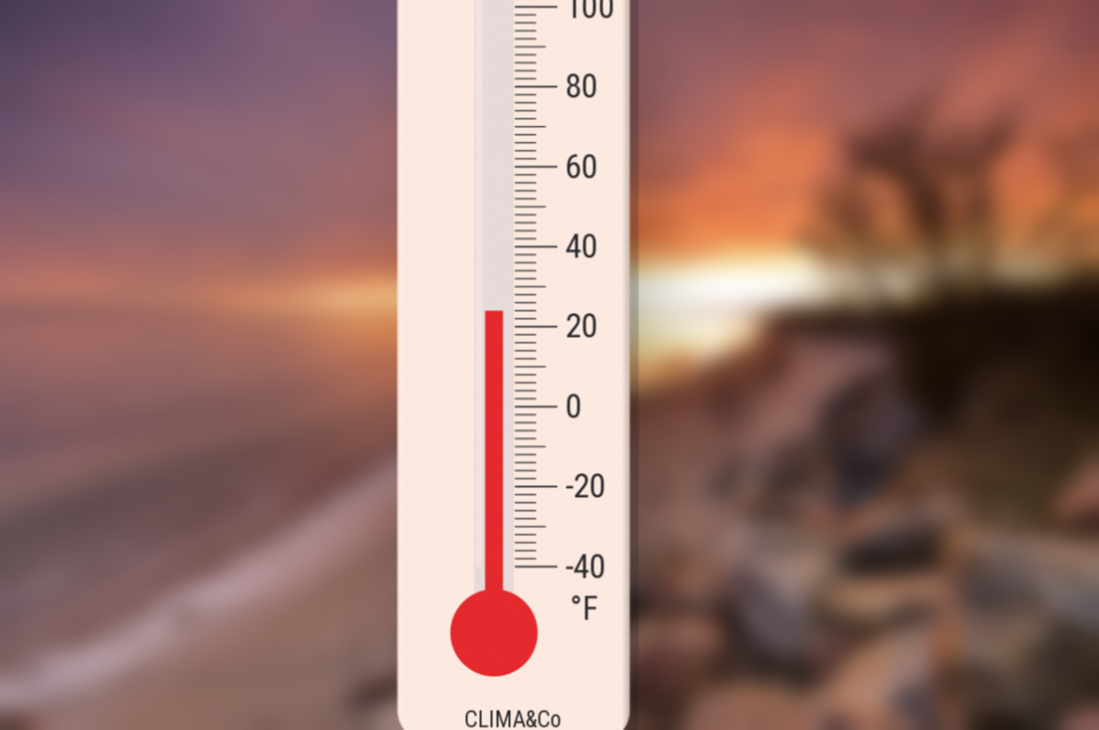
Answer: °F 24
